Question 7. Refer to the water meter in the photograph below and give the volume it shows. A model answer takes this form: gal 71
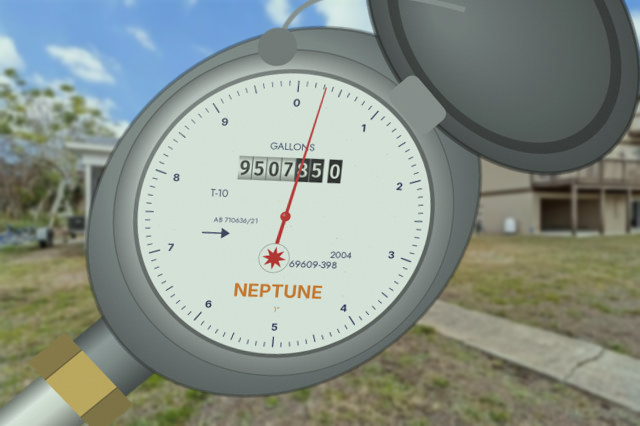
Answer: gal 9507850.3
